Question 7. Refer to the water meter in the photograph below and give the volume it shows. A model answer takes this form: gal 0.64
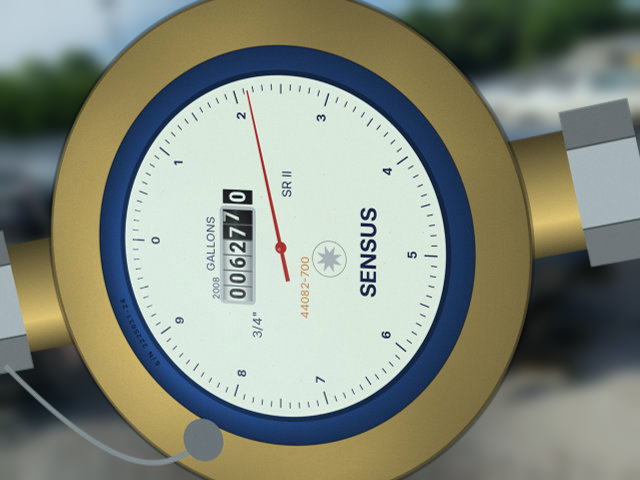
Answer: gal 62772.1
